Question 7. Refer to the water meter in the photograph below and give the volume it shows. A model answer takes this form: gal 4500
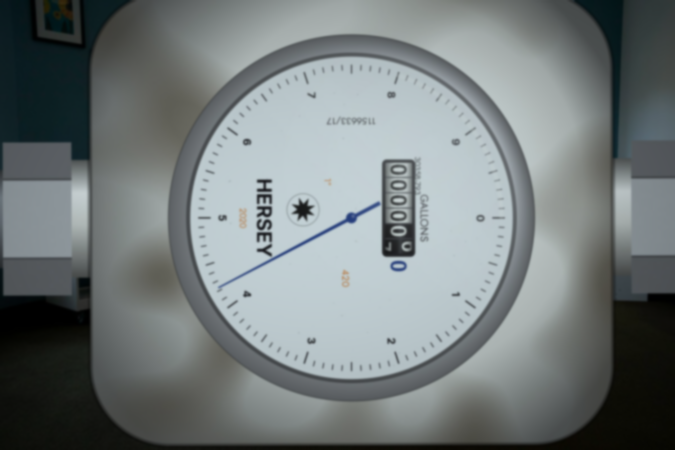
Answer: gal 64.2
